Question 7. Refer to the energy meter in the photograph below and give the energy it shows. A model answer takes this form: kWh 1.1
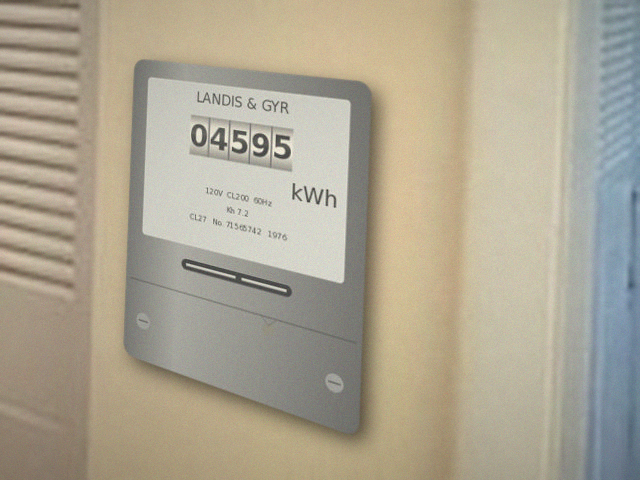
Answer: kWh 4595
